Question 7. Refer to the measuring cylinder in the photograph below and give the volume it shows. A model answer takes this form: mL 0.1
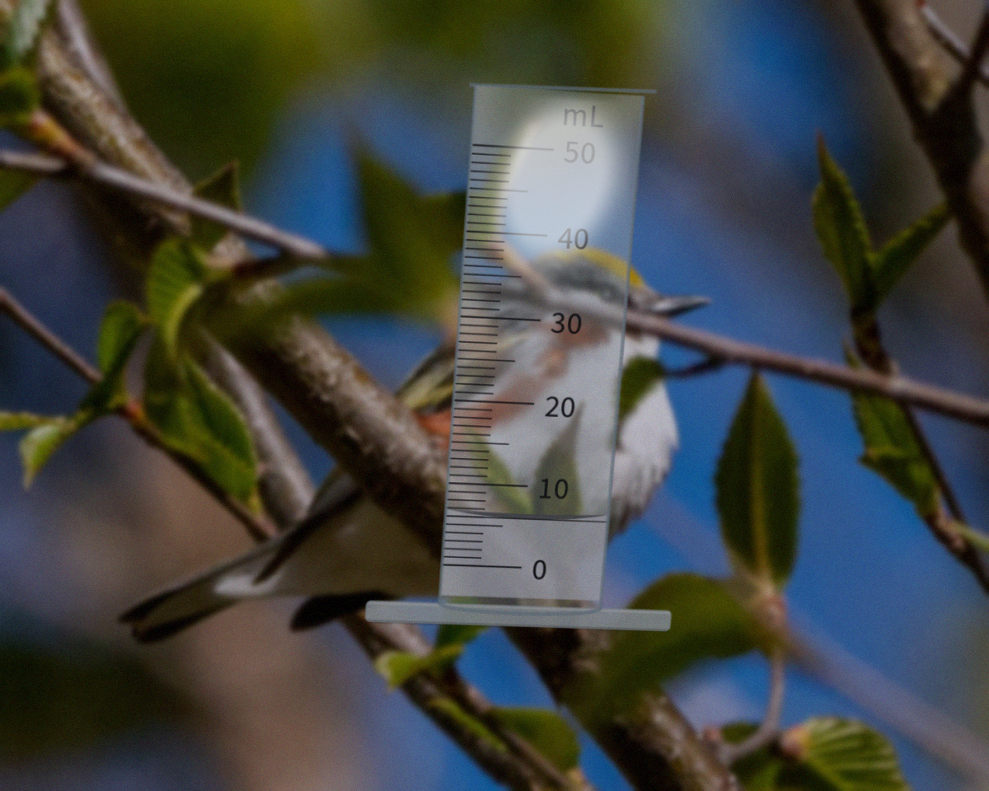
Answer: mL 6
